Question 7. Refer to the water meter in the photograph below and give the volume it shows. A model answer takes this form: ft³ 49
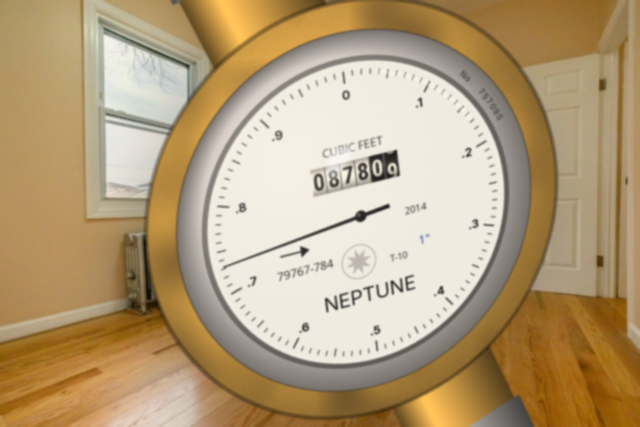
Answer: ft³ 87808.73
